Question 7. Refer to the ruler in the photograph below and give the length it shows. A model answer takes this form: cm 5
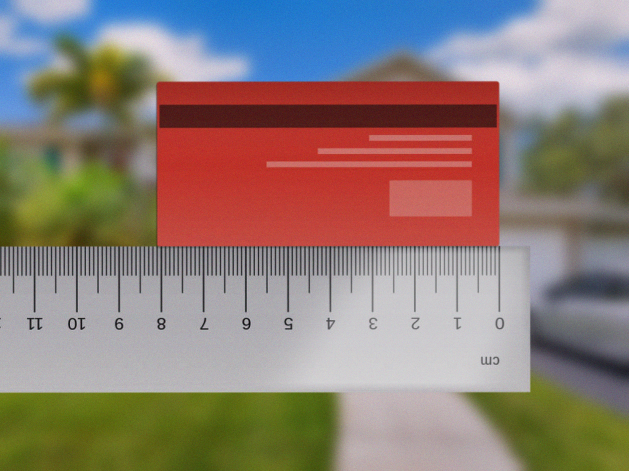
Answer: cm 8.1
